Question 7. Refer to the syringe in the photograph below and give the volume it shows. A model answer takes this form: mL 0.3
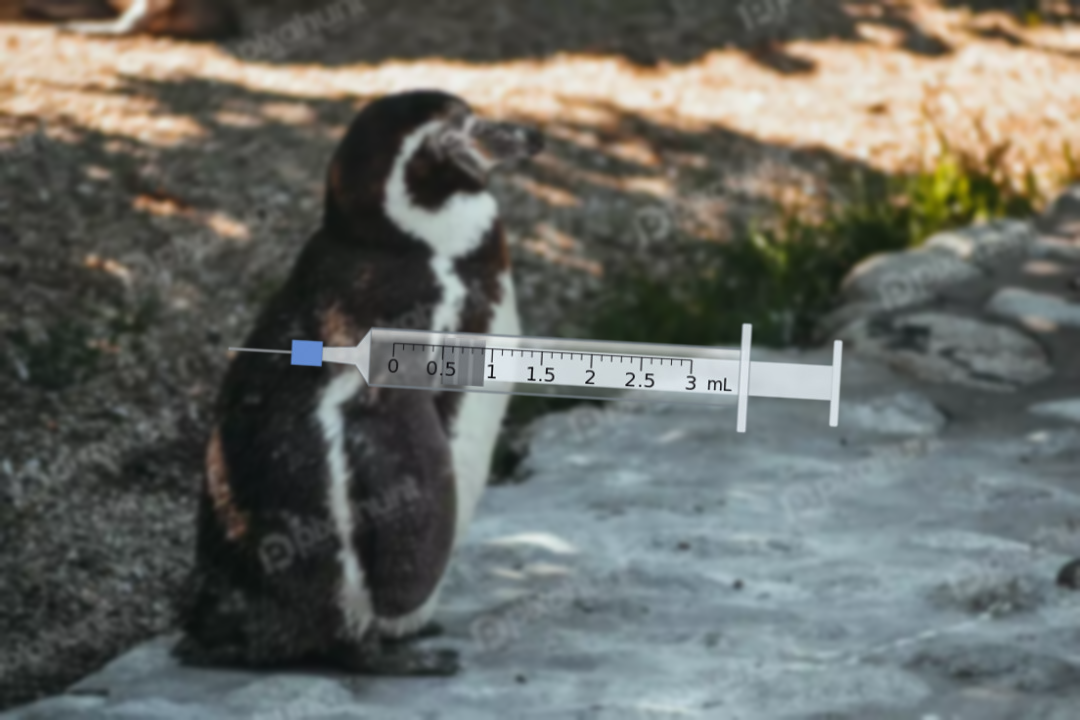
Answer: mL 0.5
